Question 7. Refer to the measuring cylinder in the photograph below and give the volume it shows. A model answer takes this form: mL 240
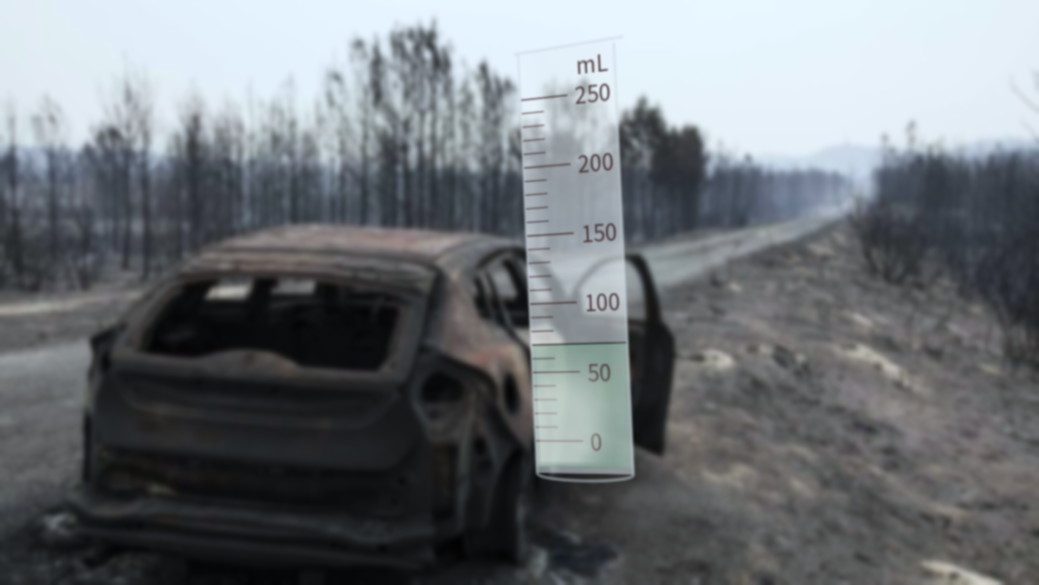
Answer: mL 70
